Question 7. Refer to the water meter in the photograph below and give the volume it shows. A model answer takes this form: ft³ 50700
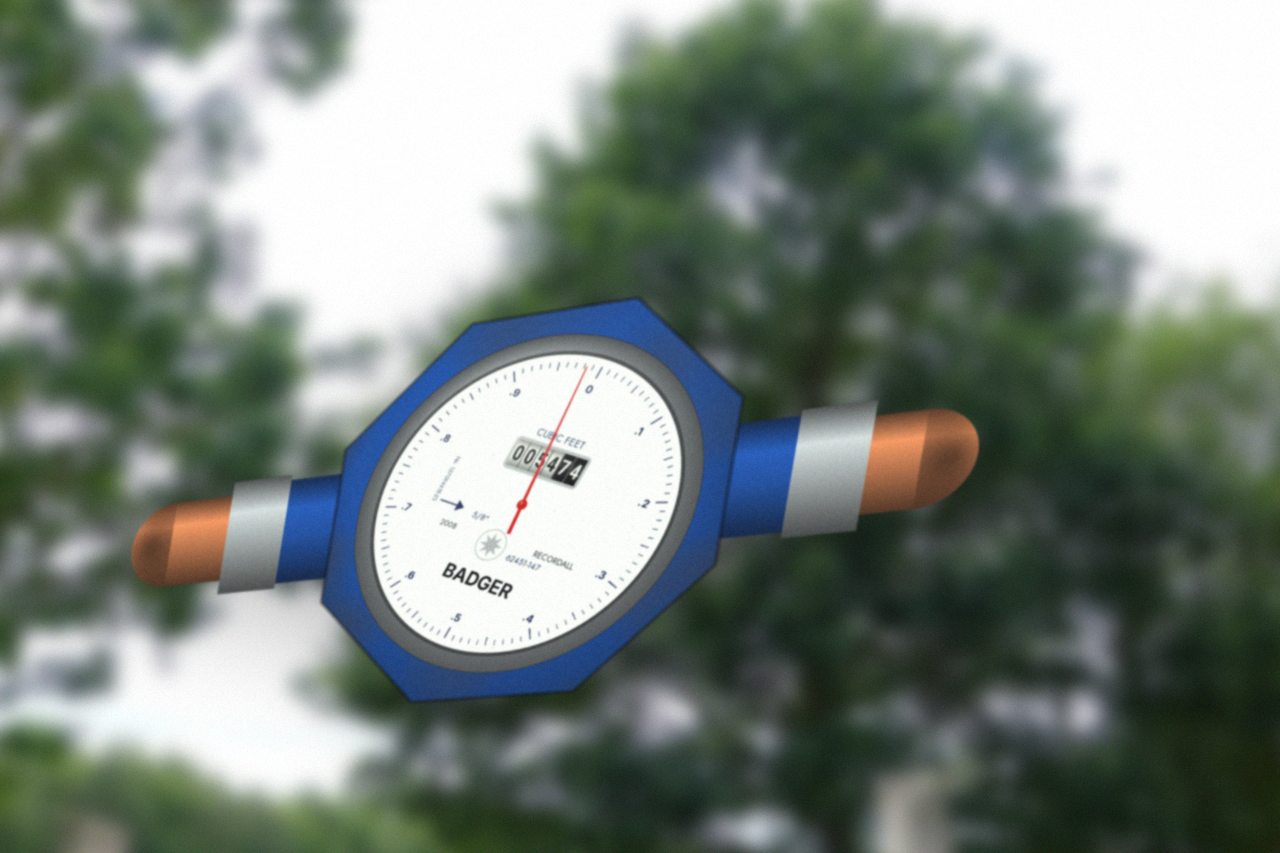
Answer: ft³ 5473.98
